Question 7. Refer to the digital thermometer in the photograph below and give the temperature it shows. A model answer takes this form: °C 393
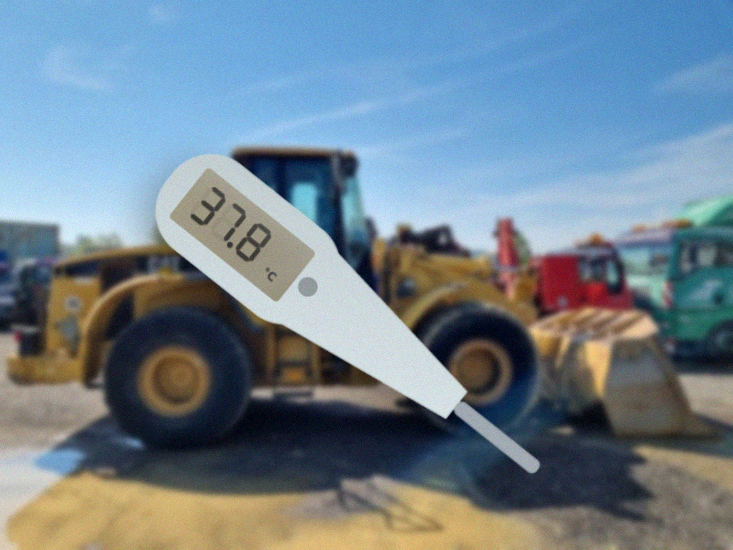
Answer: °C 37.8
